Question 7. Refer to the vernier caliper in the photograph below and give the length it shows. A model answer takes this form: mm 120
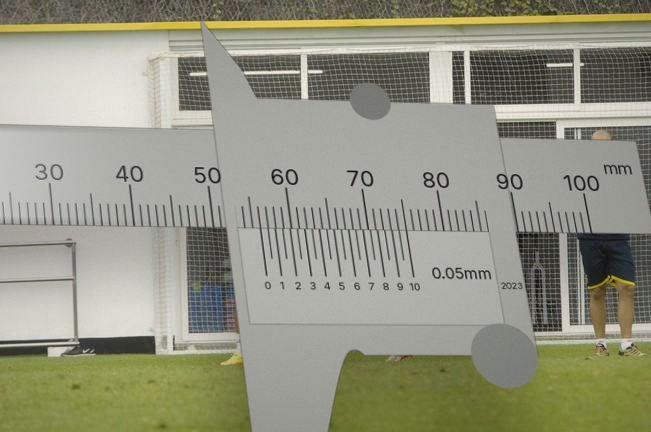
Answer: mm 56.0
